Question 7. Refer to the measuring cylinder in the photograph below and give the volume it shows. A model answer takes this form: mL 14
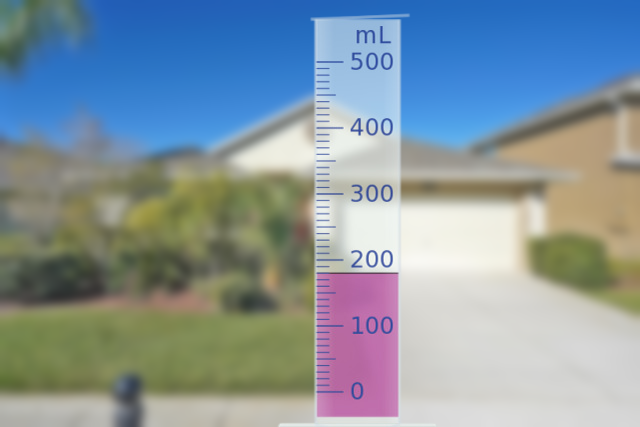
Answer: mL 180
